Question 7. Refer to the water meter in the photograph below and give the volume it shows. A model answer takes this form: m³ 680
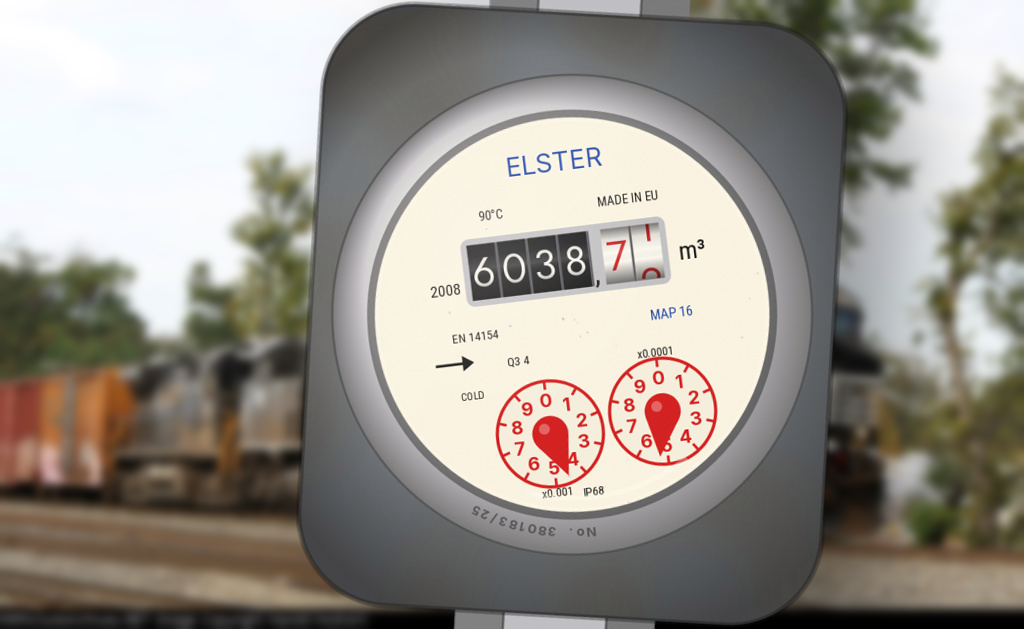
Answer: m³ 6038.7145
